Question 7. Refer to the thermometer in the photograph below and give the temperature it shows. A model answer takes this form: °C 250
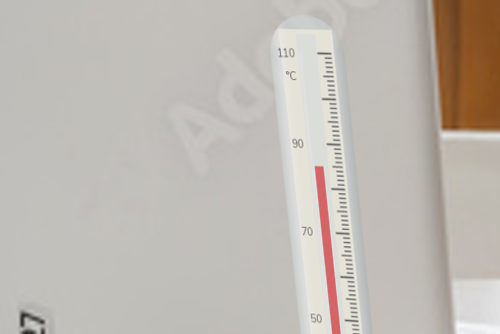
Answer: °C 85
